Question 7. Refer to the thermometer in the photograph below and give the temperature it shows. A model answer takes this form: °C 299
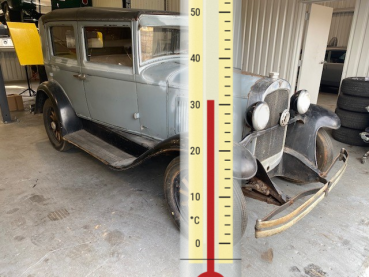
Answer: °C 31
